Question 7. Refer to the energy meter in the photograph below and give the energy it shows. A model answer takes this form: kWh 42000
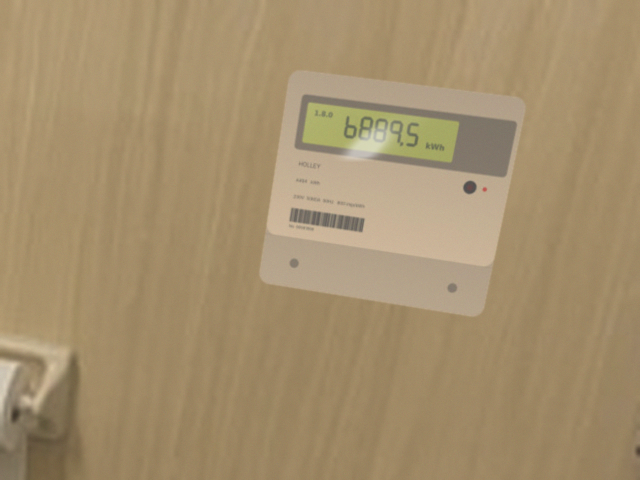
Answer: kWh 6889.5
